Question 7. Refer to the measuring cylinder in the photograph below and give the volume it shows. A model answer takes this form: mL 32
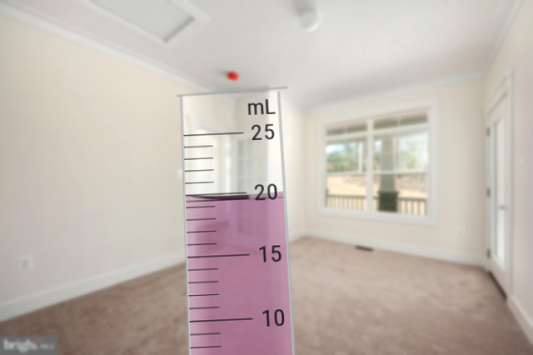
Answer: mL 19.5
